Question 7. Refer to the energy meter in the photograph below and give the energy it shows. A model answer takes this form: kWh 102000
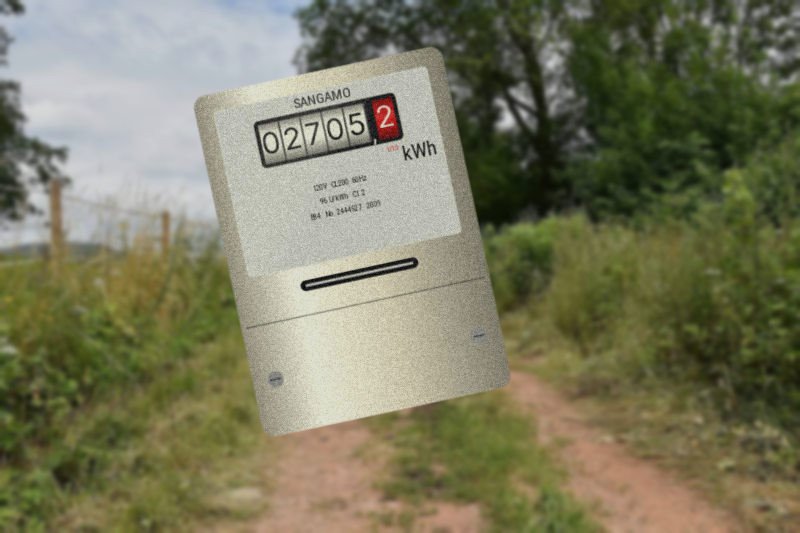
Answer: kWh 2705.2
